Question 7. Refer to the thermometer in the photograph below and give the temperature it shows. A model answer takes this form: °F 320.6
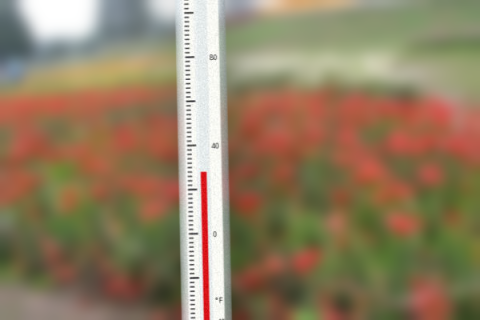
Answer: °F 28
